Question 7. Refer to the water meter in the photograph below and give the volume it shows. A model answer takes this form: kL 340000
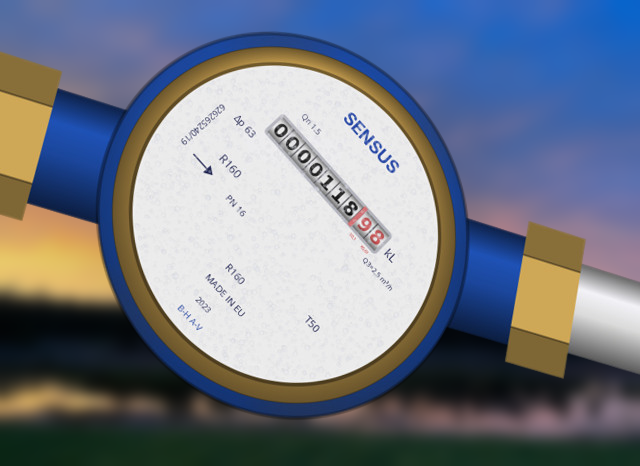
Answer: kL 118.98
